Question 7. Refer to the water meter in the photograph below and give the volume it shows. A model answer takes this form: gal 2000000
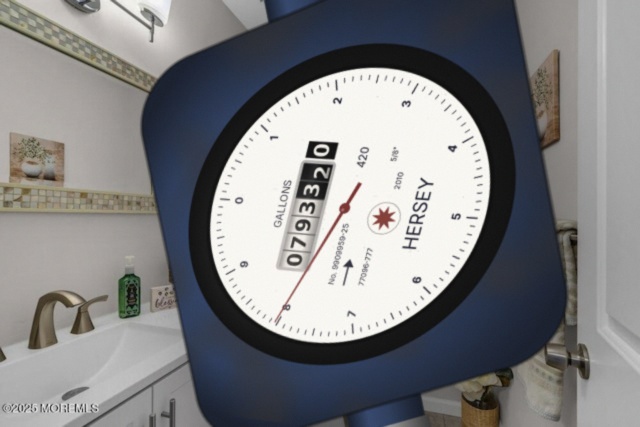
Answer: gal 793318.0
